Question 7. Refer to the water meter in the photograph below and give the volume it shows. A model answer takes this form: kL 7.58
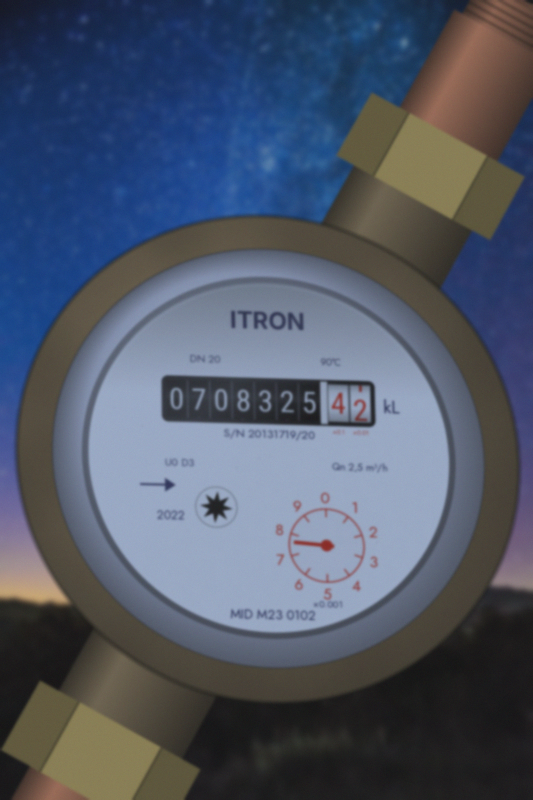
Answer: kL 708325.417
